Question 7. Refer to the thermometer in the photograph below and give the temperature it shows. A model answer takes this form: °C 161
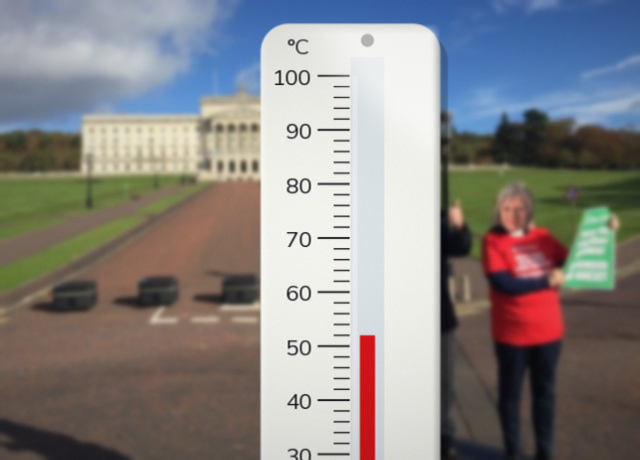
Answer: °C 52
